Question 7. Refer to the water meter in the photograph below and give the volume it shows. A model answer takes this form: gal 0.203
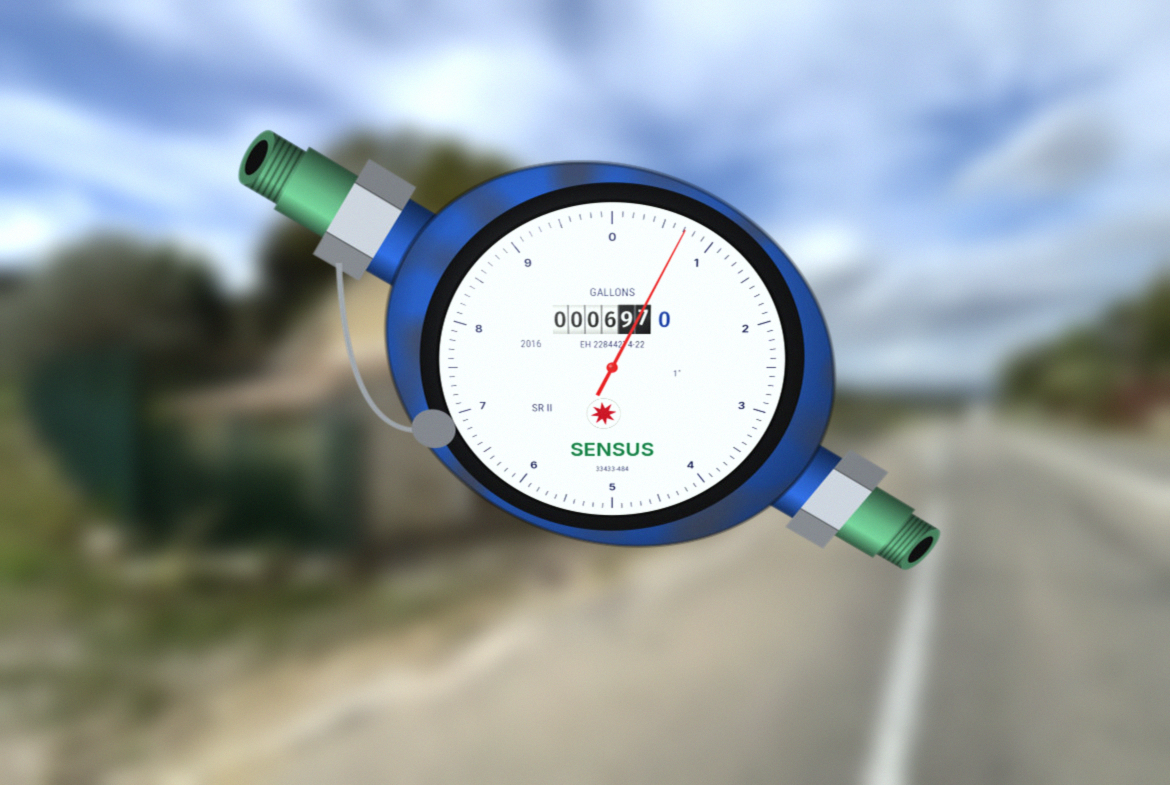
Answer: gal 6970.7
